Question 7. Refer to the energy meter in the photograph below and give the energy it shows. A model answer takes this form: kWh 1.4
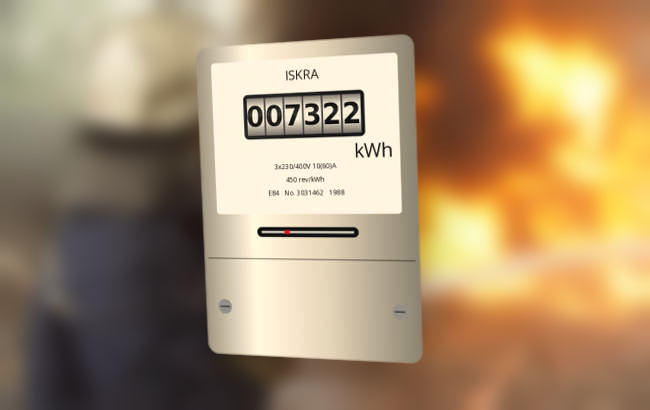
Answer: kWh 7322
